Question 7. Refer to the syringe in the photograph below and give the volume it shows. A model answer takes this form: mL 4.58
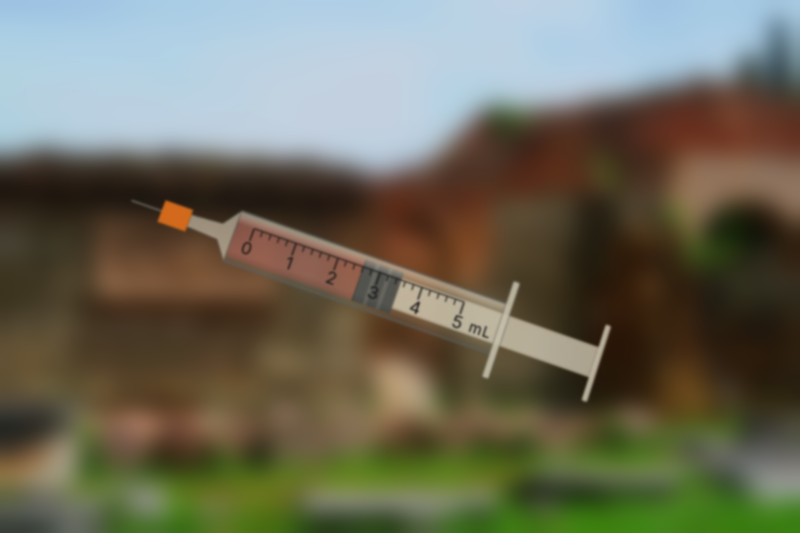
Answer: mL 2.6
